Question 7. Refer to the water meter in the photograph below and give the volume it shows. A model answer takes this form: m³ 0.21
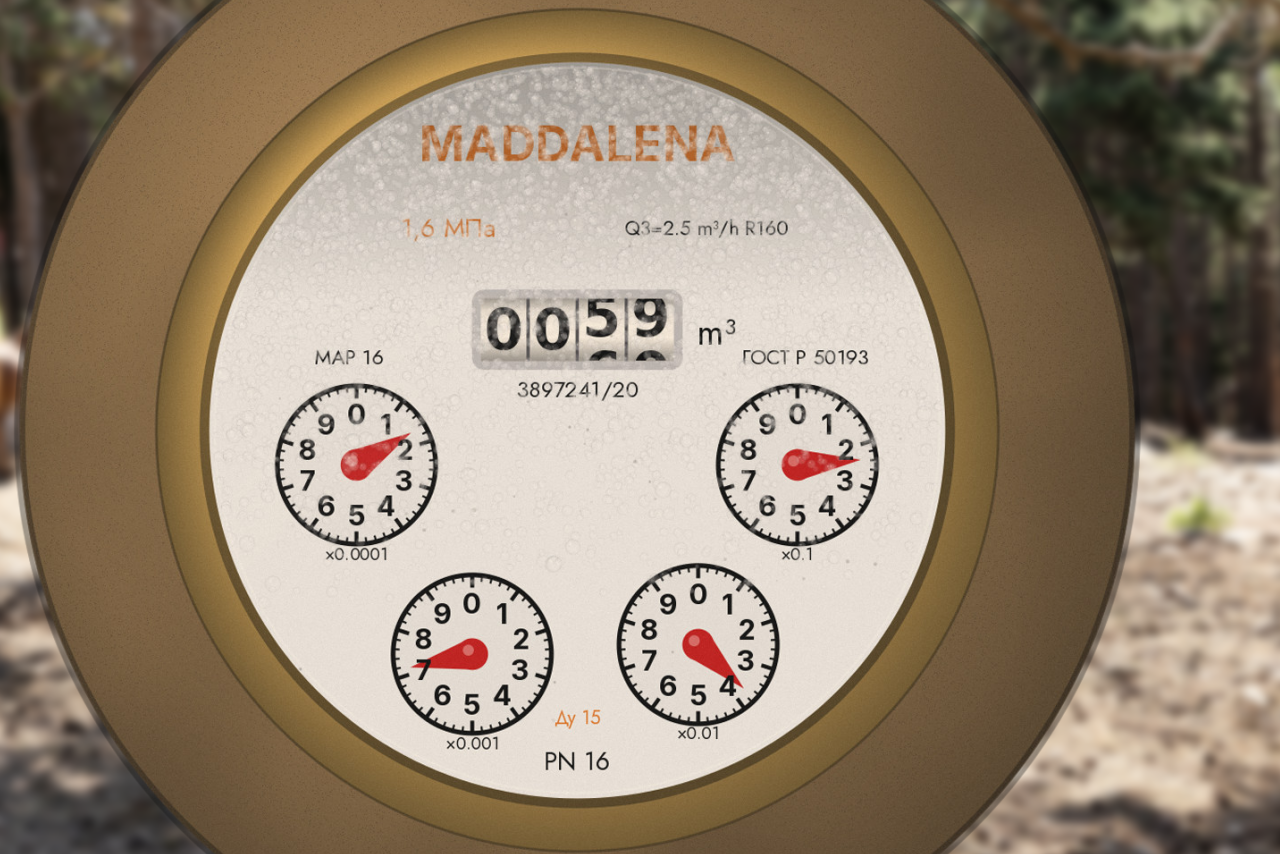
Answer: m³ 59.2371
